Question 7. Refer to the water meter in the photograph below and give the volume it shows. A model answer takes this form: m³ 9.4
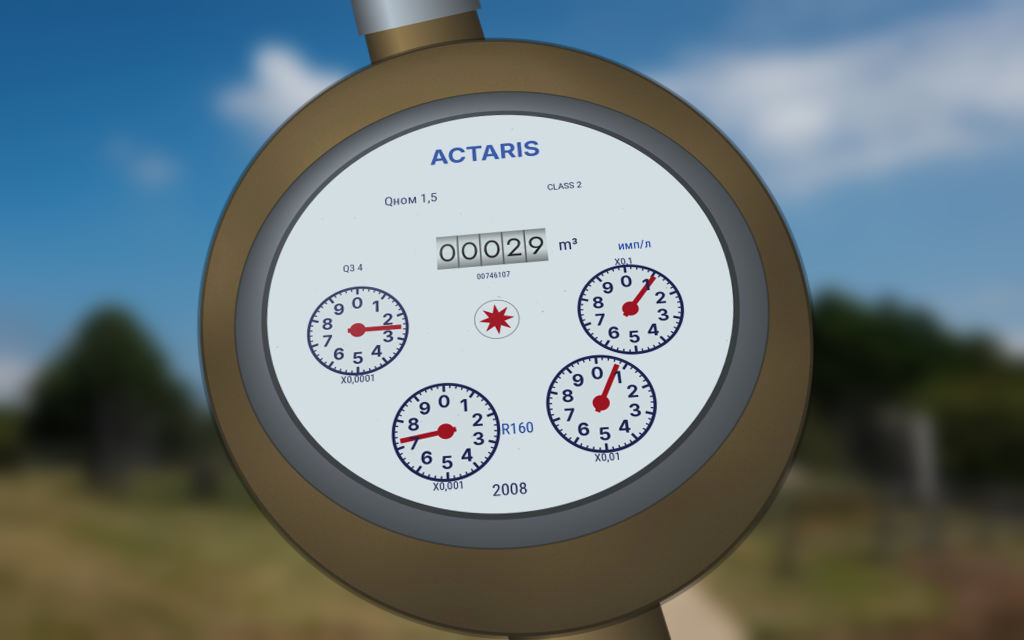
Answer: m³ 29.1072
